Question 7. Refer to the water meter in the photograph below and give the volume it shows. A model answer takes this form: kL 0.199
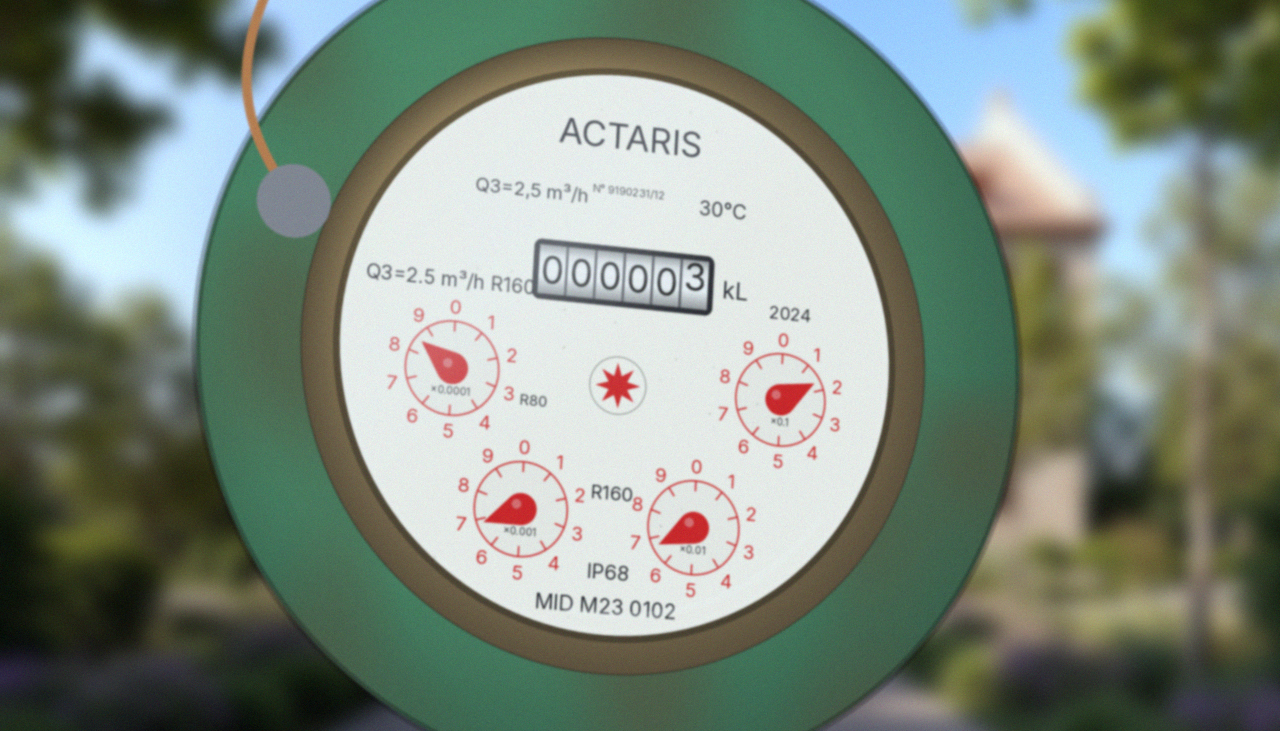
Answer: kL 3.1668
